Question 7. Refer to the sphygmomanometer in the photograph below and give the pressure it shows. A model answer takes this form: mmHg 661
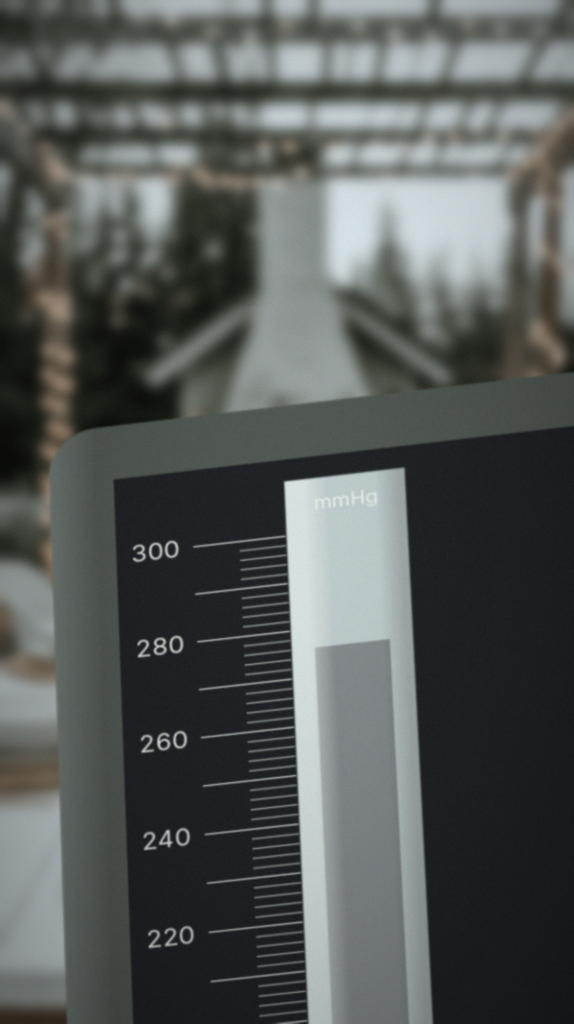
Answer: mmHg 276
